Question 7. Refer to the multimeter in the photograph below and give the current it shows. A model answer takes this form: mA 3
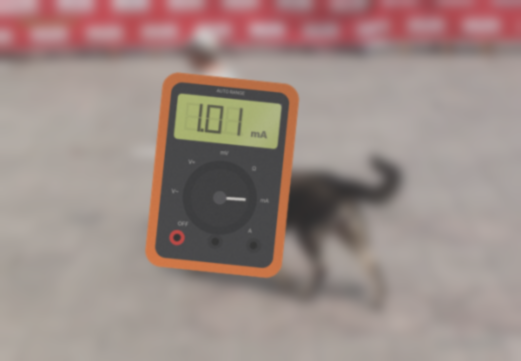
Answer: mA 1.01
